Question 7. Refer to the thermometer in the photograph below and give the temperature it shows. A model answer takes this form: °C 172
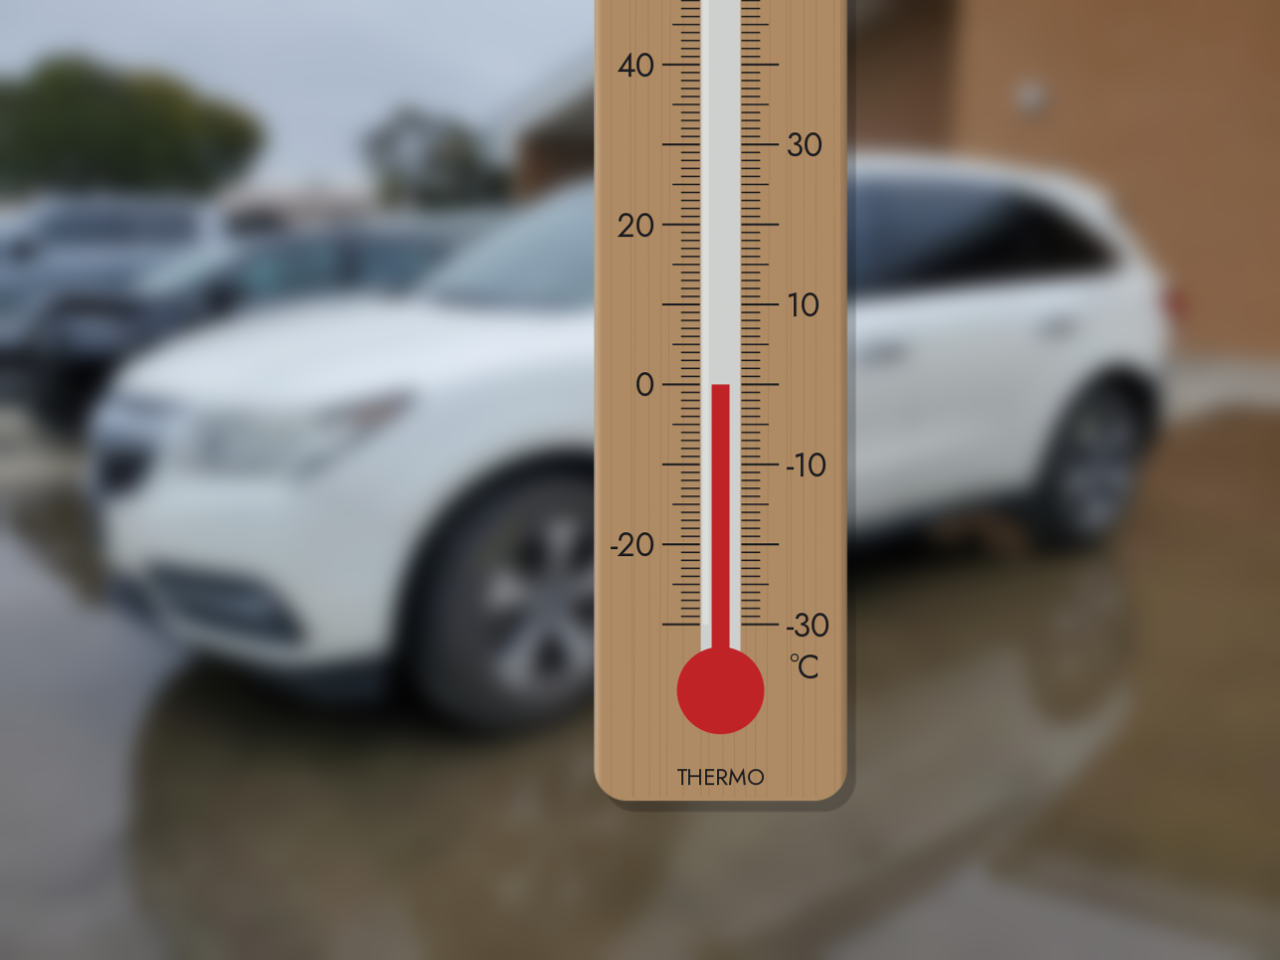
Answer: °C 0
